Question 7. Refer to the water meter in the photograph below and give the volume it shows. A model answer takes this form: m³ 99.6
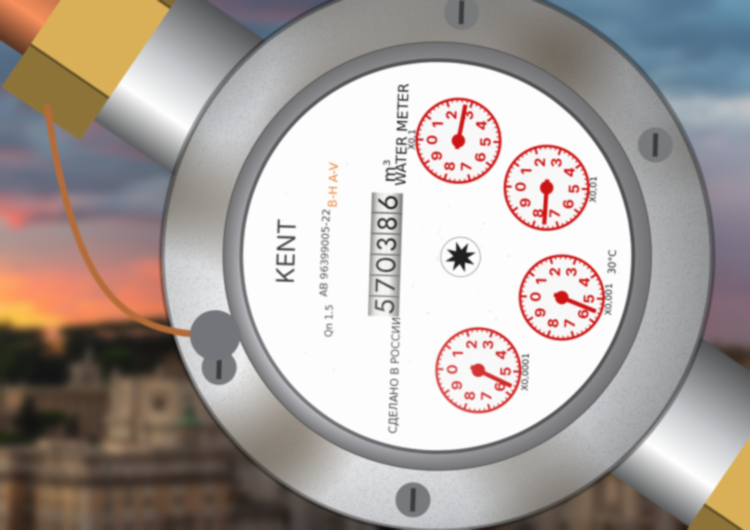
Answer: m³ 570386.2755
